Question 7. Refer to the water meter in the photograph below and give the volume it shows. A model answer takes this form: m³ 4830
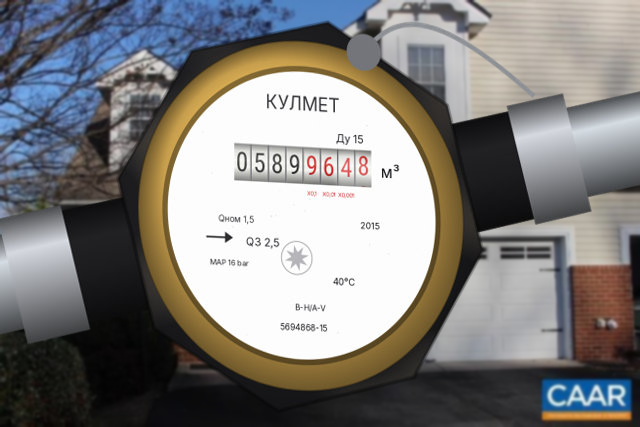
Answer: m³ 589.9648
